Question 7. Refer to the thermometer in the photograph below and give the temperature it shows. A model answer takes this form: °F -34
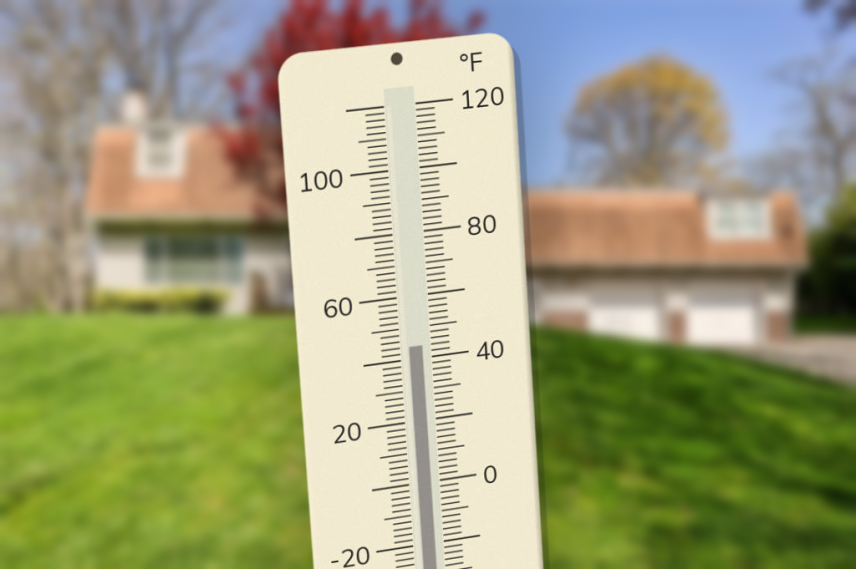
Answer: °F 44
